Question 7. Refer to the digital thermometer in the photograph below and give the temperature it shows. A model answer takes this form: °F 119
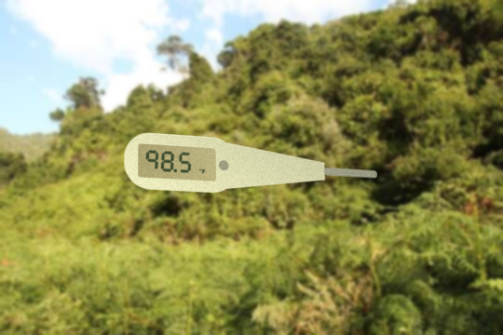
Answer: °F 98.5
